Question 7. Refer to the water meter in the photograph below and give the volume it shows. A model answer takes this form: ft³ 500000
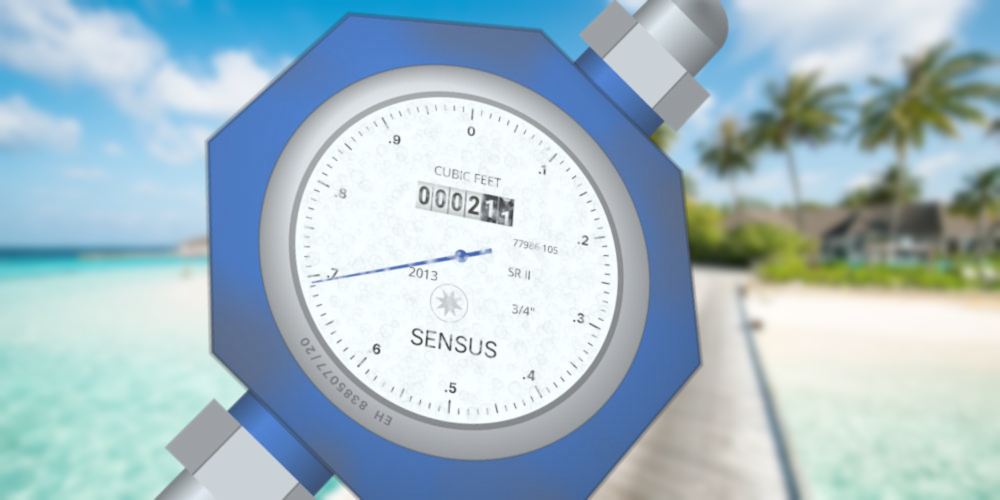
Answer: ft³ 210.69
